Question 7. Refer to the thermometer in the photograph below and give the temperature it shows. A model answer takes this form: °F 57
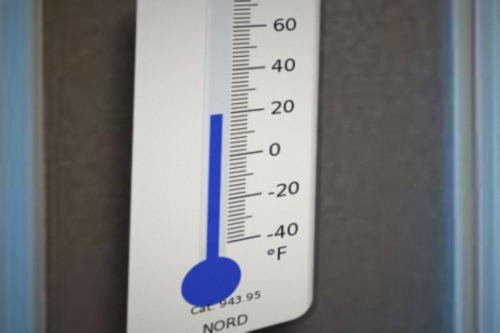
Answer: °F 20
